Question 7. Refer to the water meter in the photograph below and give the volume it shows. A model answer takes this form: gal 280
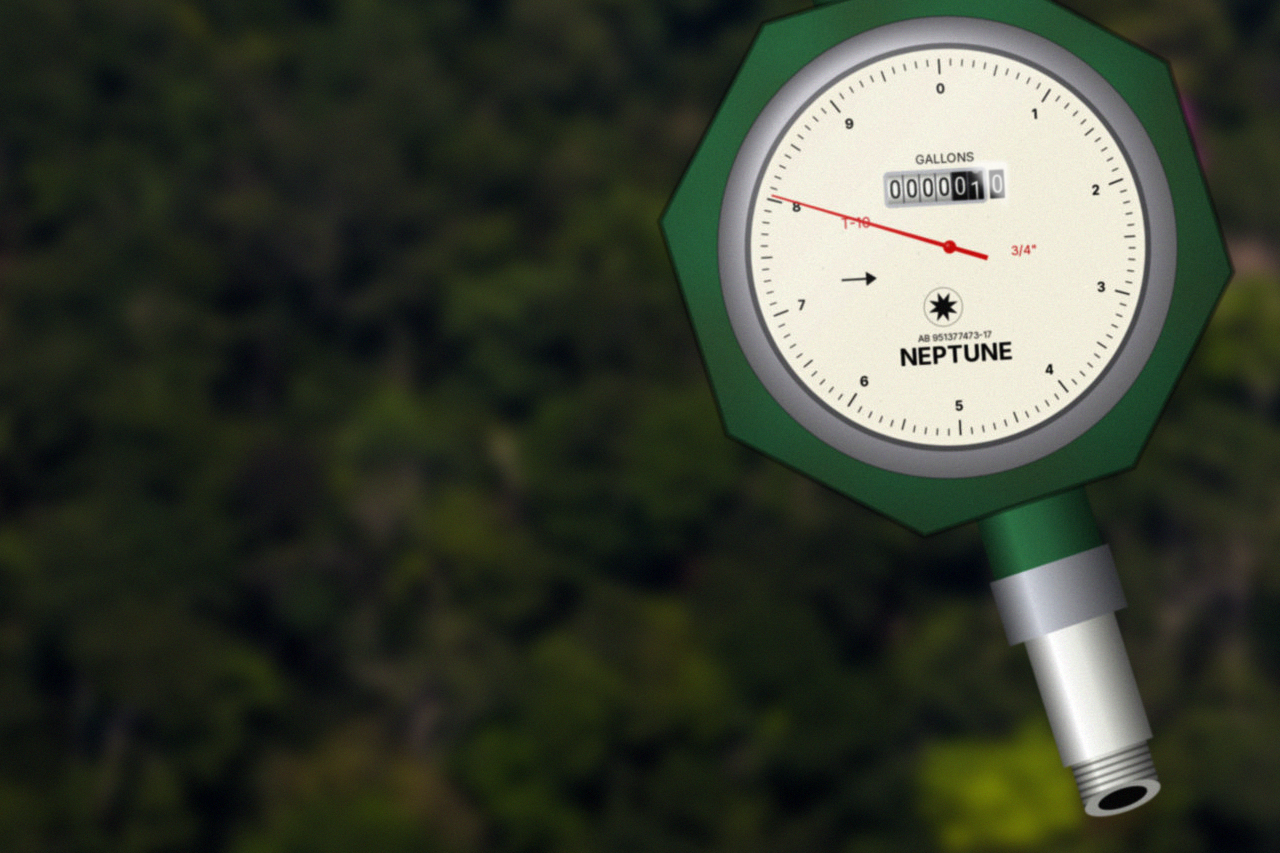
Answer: gal 8.0
